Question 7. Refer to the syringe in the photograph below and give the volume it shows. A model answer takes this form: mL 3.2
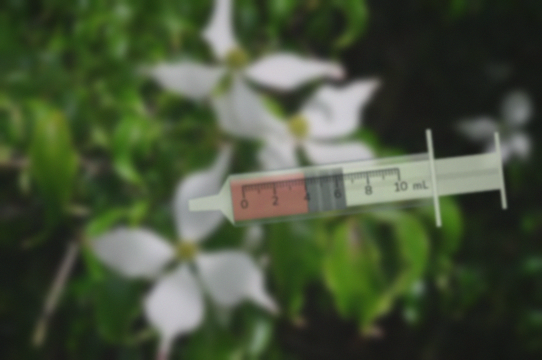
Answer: mL 4
